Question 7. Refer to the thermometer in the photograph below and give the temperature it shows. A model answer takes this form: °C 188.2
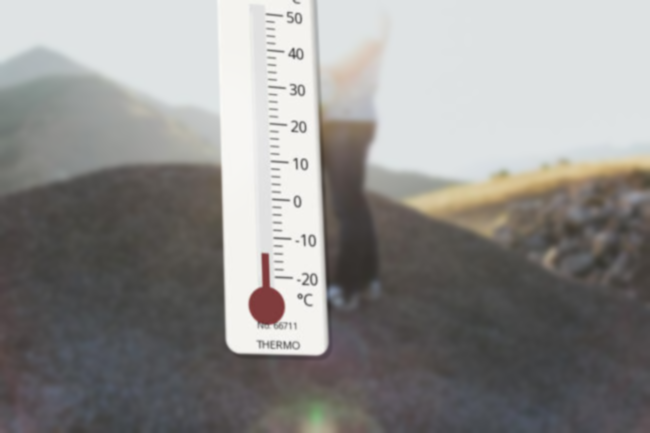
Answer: °C -14
